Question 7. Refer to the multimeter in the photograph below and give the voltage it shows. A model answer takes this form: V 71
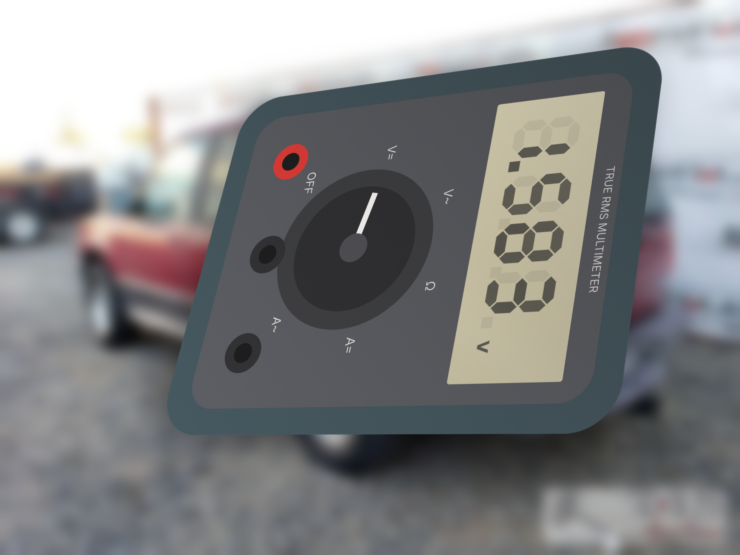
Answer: V 1.583
